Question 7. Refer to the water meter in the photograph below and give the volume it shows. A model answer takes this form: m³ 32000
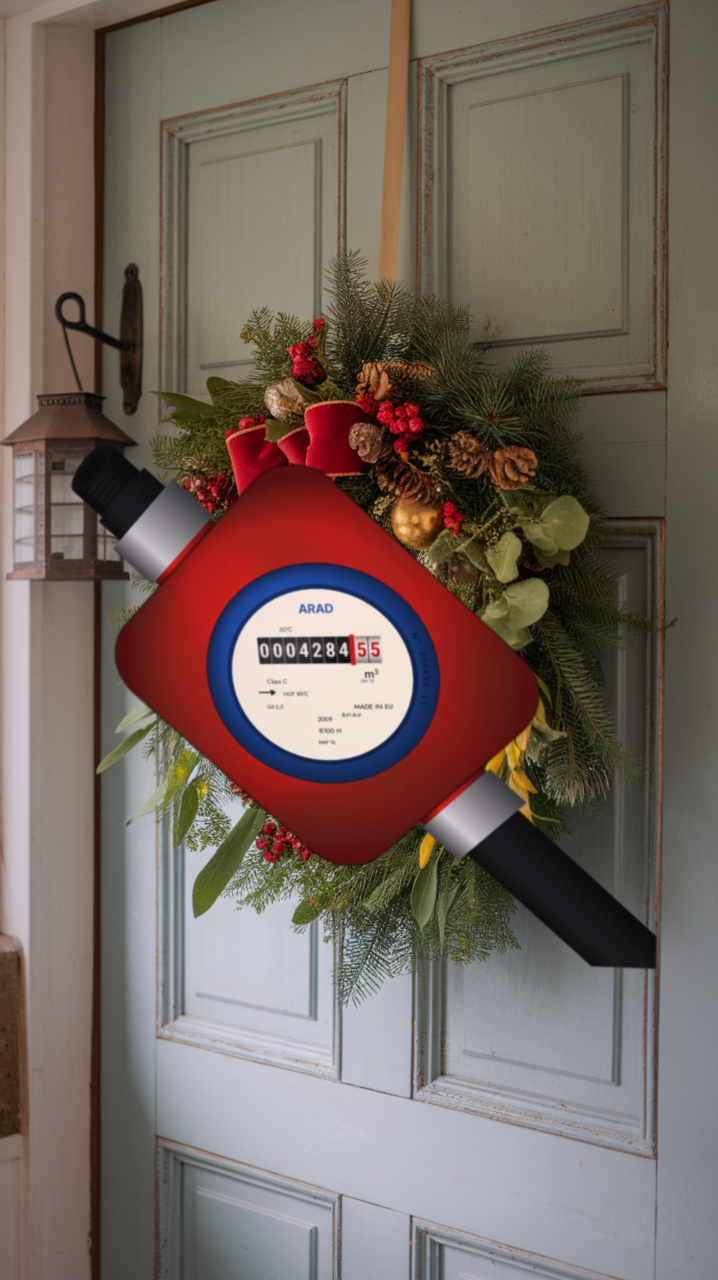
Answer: m³ 4284.55
